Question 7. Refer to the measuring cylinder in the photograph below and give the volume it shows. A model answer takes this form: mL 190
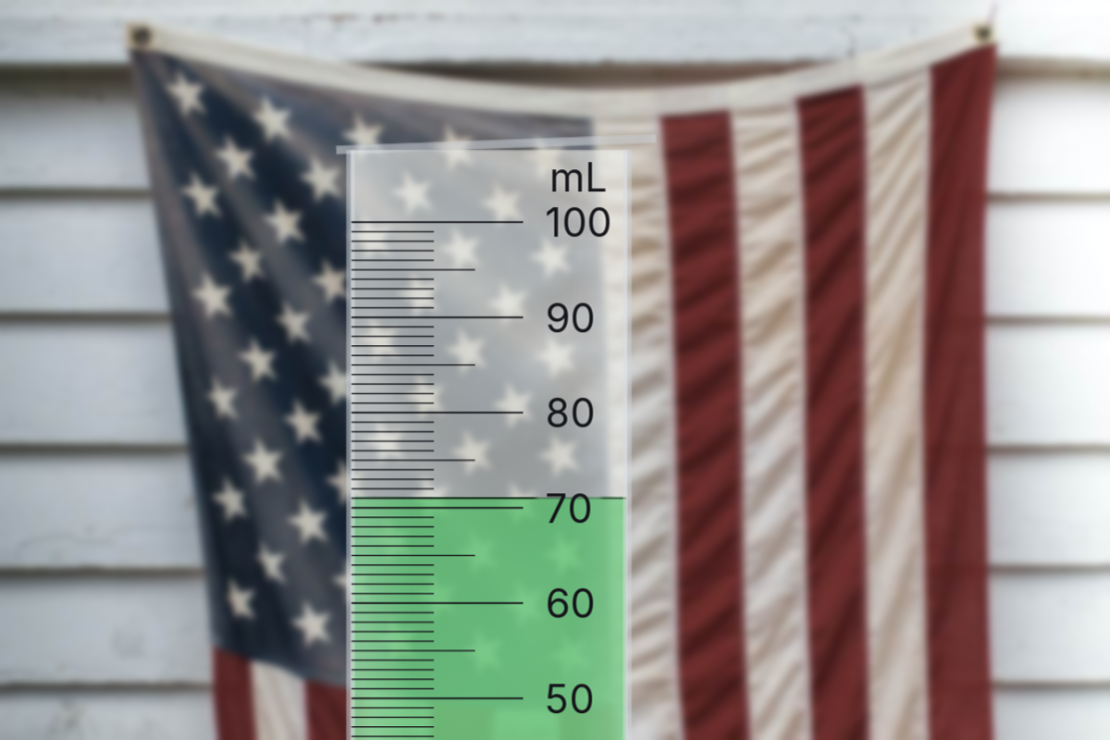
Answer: mL 71
